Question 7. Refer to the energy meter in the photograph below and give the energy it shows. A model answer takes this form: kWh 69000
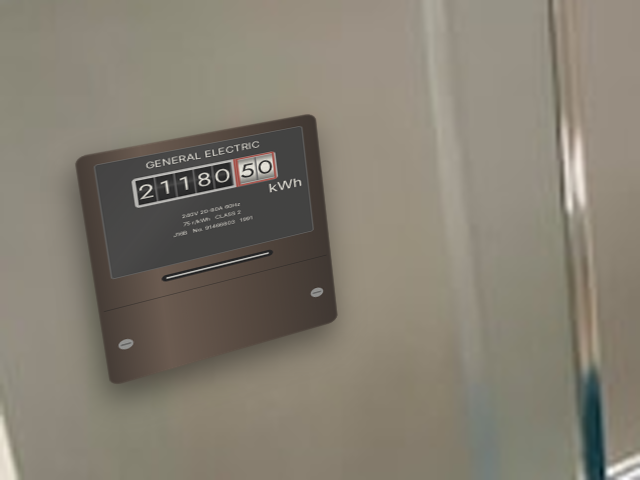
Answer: kWh 21180.50
